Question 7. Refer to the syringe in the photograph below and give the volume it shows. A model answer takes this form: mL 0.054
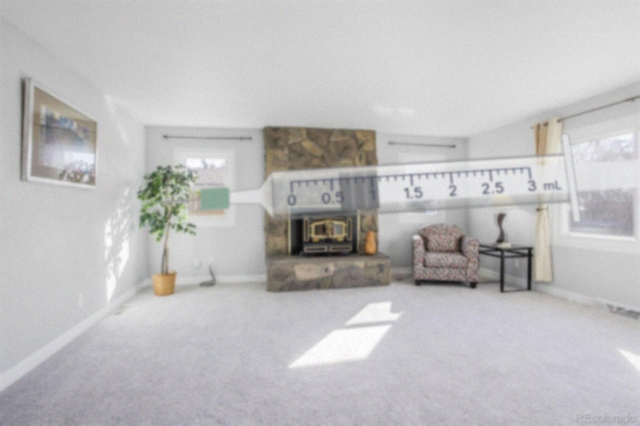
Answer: mL 0.6
